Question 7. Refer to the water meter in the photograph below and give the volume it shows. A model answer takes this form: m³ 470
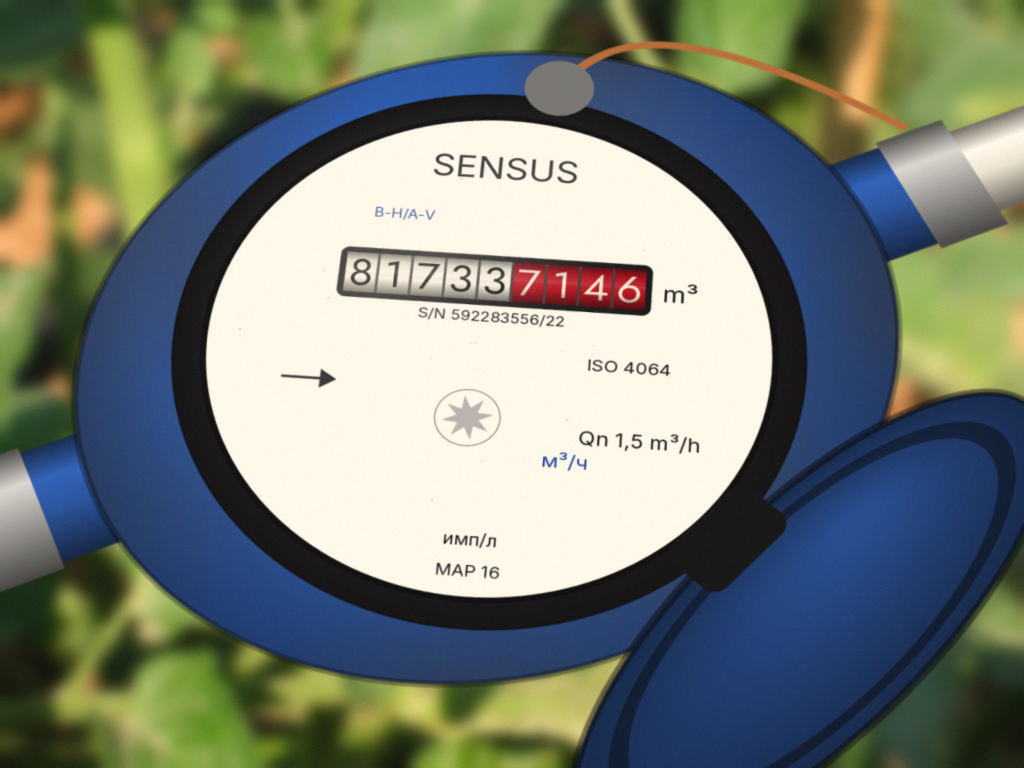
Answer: m³ 81733.7146
